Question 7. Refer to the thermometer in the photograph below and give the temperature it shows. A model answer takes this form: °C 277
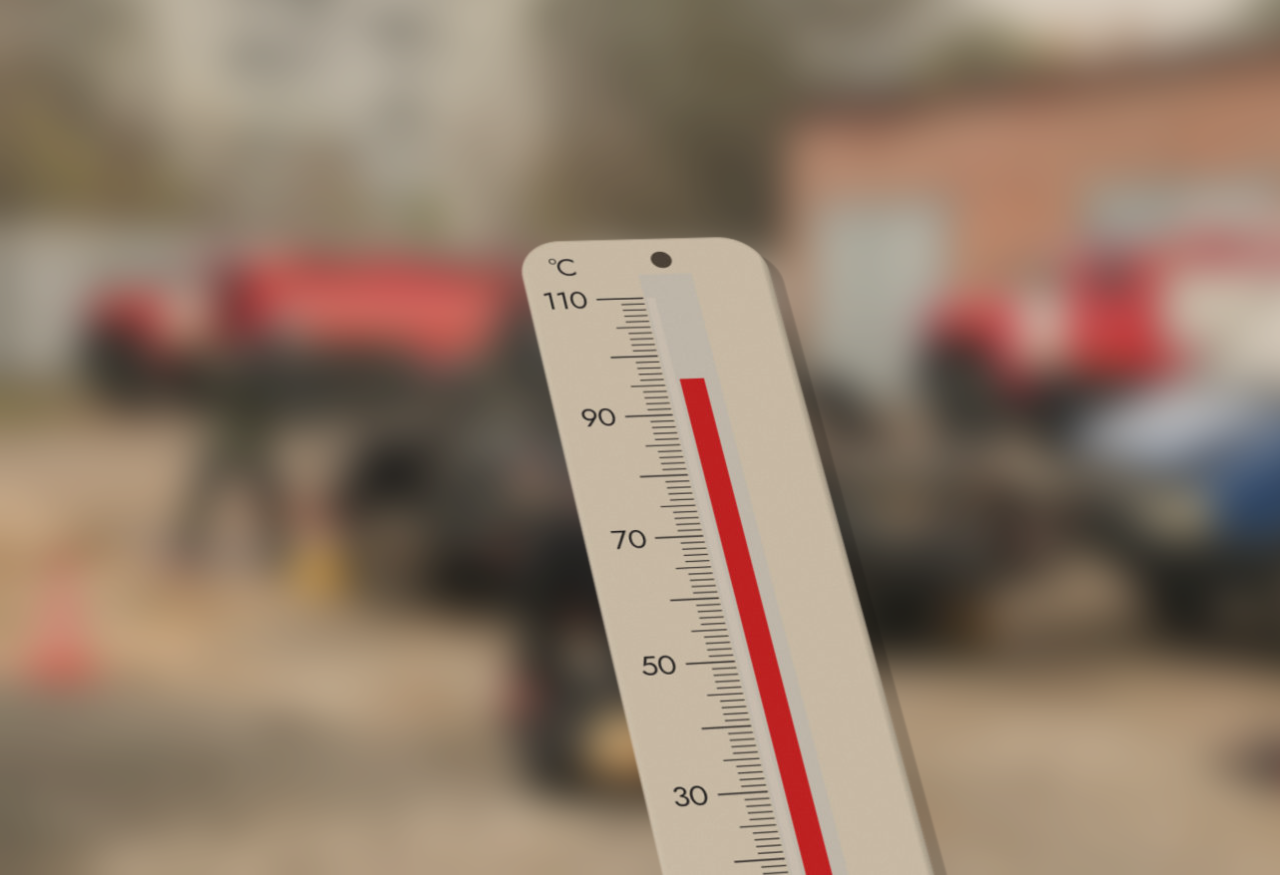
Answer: °C 96
